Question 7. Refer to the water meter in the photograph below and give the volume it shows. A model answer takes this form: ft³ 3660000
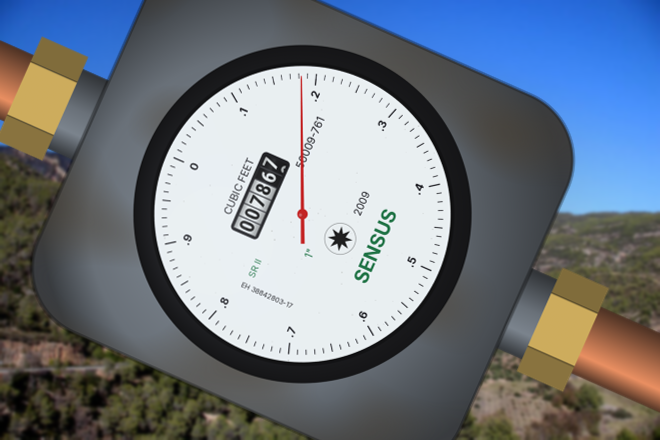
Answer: ft³ 7867.18
